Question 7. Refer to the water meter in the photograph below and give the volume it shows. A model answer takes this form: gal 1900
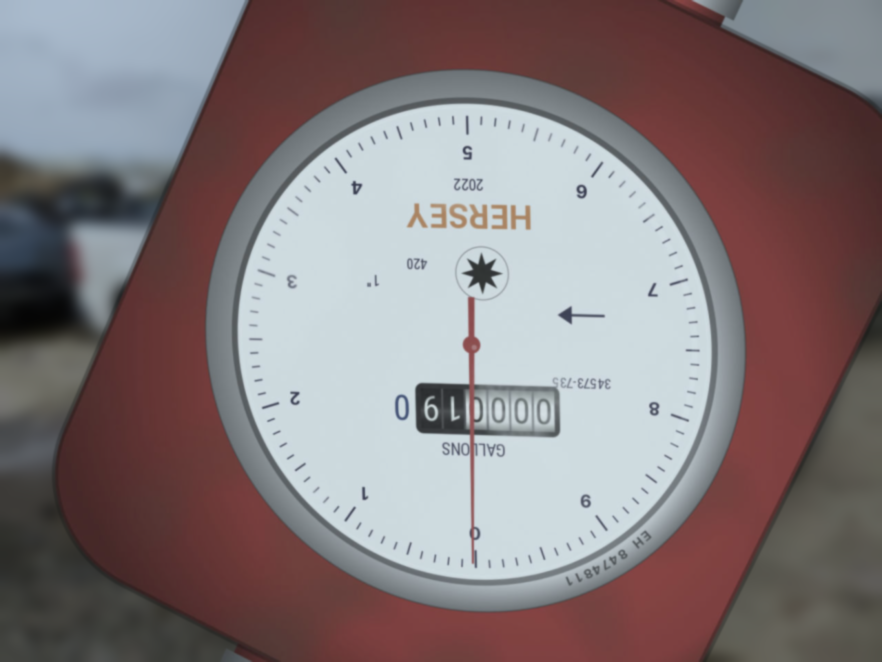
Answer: gal 190.0
